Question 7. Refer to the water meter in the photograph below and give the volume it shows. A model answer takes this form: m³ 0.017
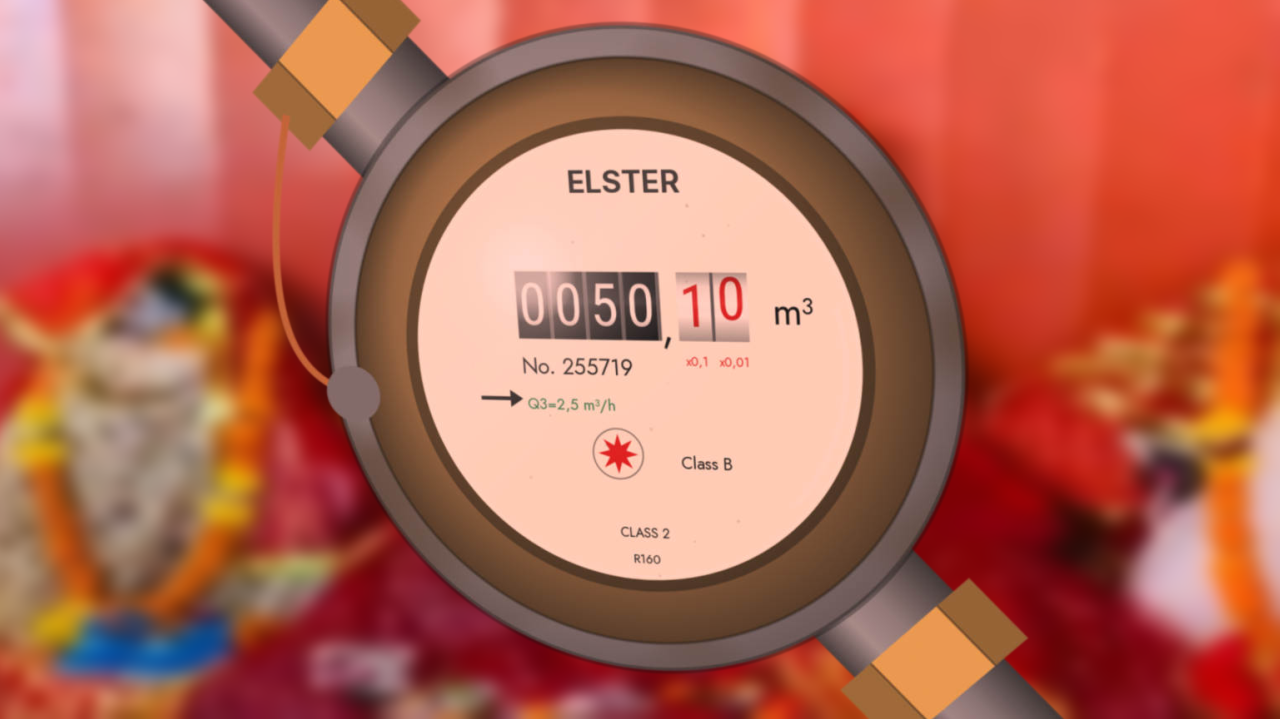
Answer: m³ 50.10
